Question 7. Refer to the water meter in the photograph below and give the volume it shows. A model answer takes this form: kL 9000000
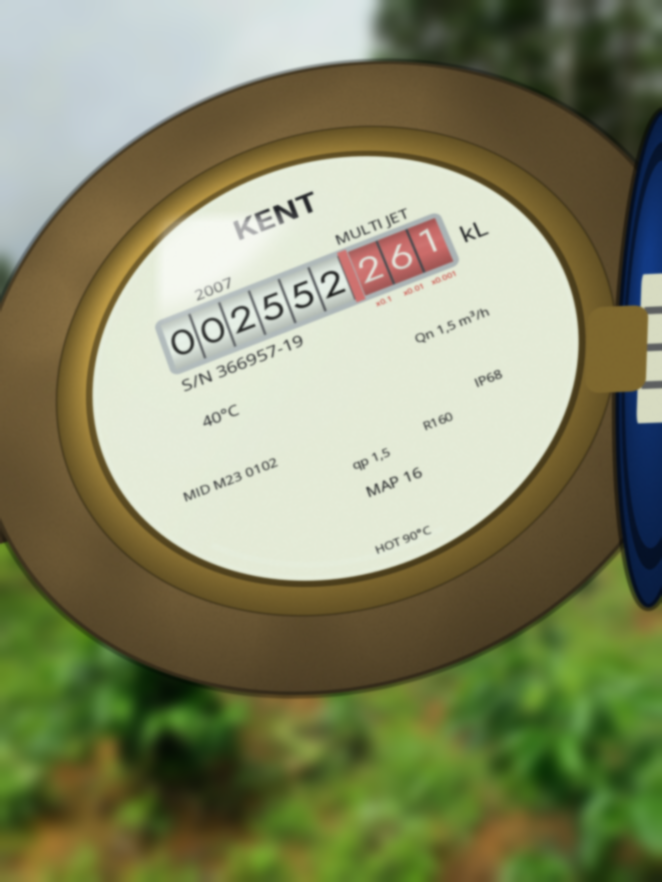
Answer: kL 2552.261
